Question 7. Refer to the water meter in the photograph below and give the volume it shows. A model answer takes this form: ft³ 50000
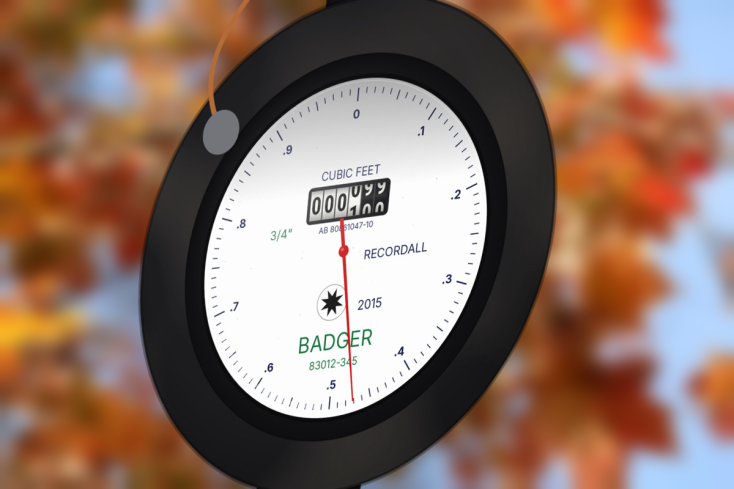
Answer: ft³ 99.47
